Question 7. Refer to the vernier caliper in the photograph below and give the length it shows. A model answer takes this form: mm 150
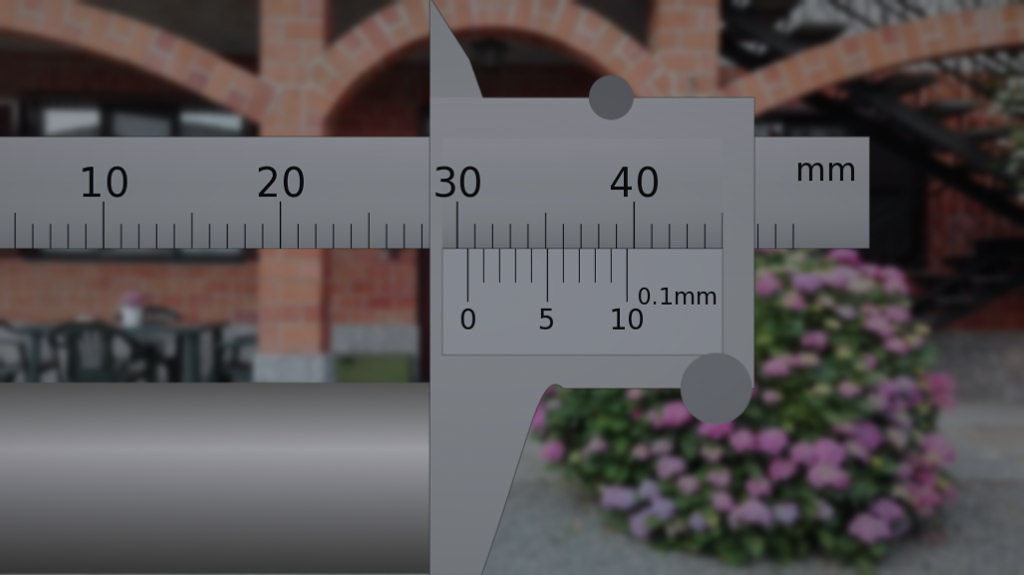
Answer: mm 30.6
